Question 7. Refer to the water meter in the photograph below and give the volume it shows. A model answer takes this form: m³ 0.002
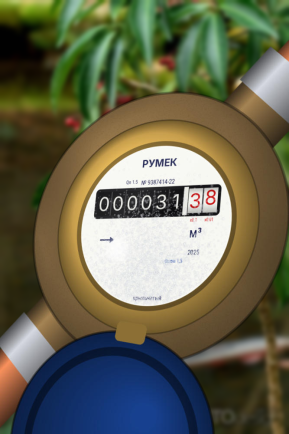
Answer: m³ 31.38
